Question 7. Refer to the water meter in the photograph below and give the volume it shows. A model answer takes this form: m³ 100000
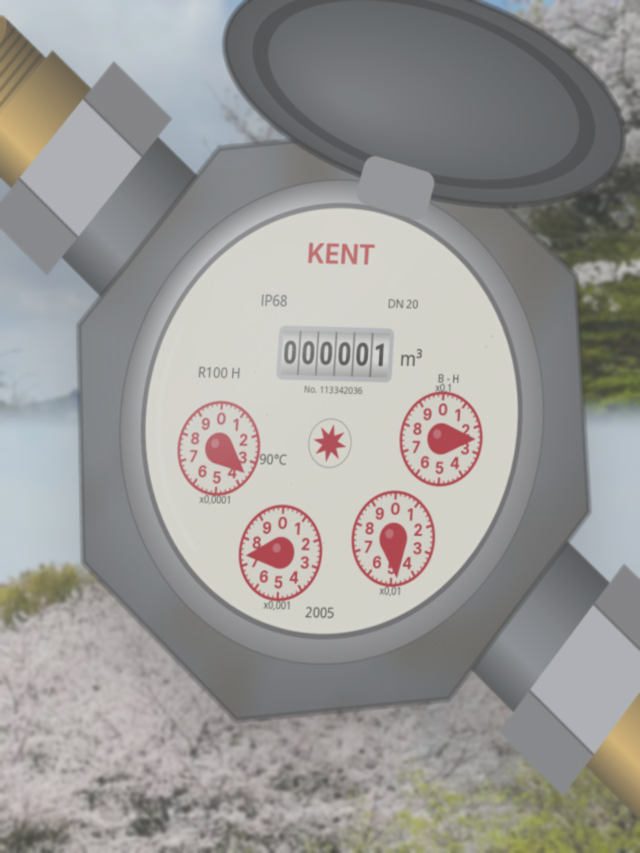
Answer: m³ 1.2473
